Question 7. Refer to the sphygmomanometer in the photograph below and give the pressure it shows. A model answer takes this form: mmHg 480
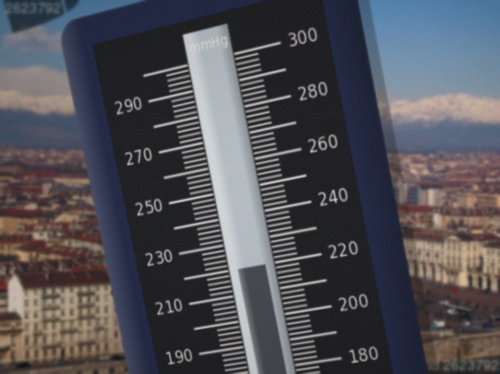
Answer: mmHg 220
